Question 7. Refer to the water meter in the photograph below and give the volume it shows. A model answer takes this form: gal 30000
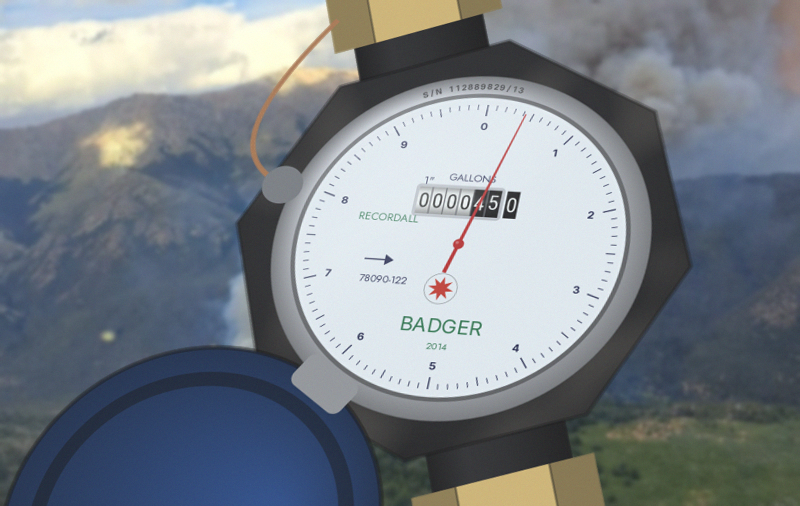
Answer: gal 450.4
